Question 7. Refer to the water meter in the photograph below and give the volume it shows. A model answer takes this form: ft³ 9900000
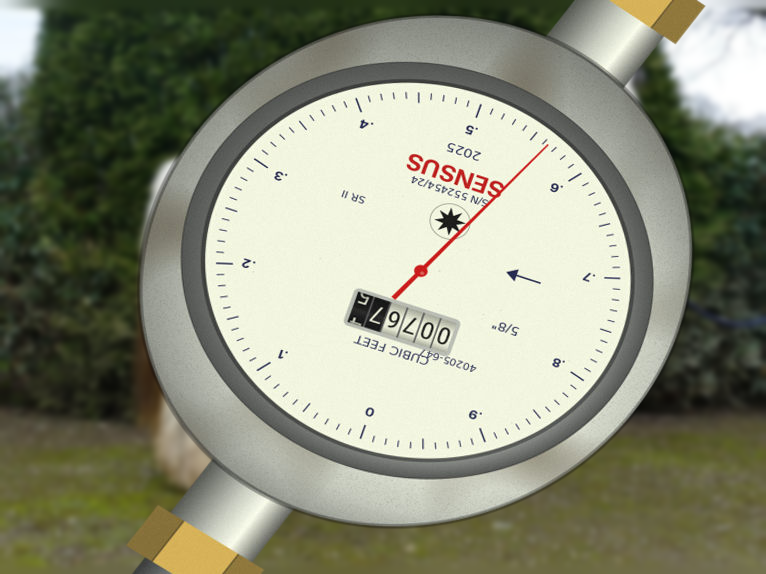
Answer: ft³ 7674.56
